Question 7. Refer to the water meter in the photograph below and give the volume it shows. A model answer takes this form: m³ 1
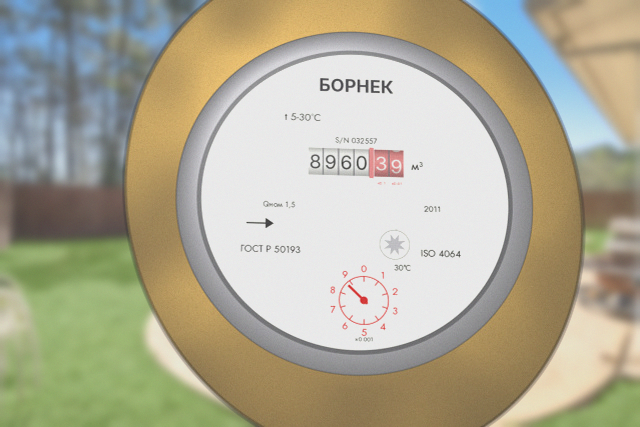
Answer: m³ 8960.388
